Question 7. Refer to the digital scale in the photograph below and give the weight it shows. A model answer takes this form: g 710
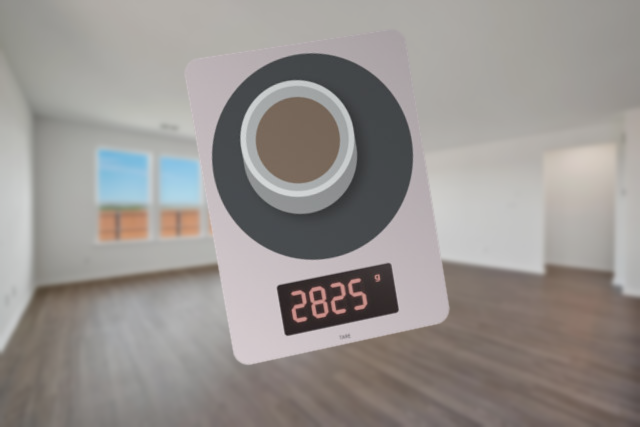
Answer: g 2825
